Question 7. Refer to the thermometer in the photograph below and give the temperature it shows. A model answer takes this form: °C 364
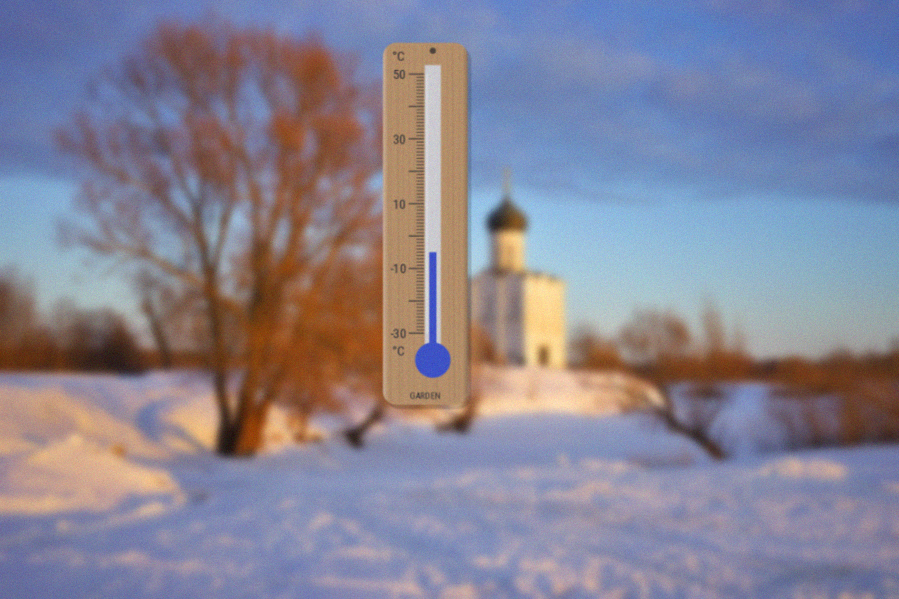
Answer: °C -5
